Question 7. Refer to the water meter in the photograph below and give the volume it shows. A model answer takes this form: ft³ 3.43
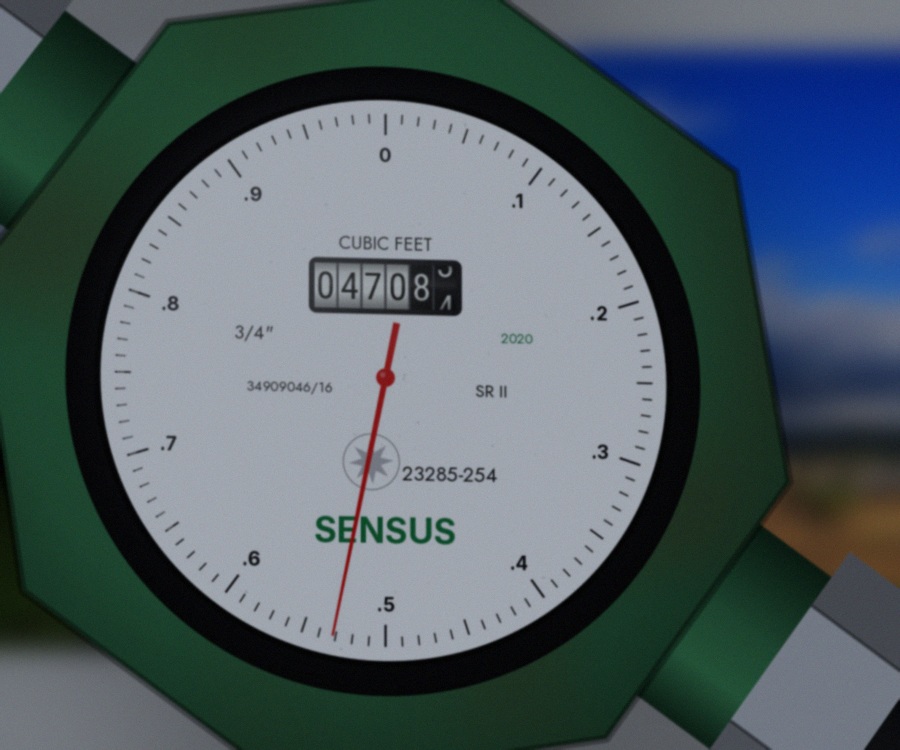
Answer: ft³ 47083.53
